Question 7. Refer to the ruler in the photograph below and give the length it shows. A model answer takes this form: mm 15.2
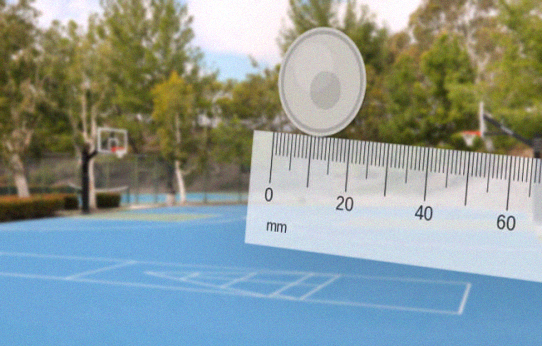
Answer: mm 23
